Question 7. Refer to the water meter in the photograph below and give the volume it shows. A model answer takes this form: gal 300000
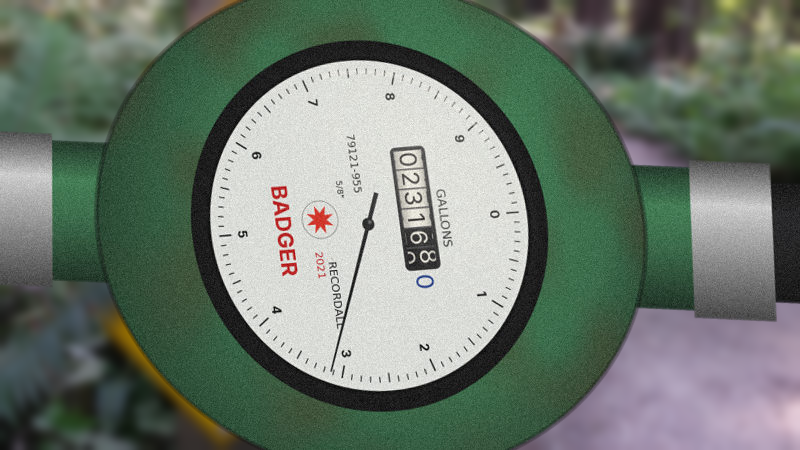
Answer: gal 231683.1
